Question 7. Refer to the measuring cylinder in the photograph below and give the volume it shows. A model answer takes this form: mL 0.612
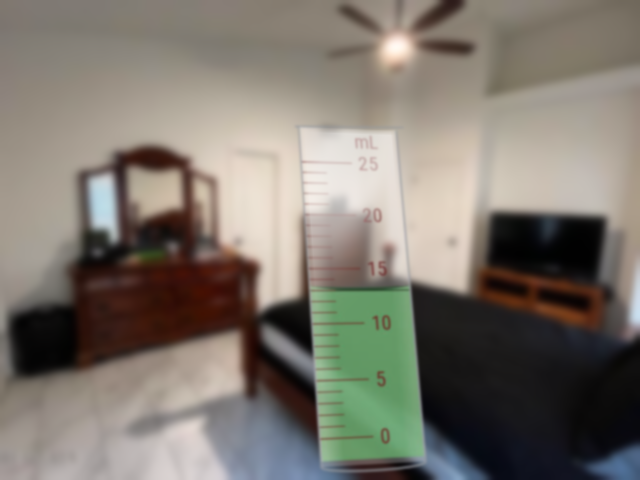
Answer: mL 13
